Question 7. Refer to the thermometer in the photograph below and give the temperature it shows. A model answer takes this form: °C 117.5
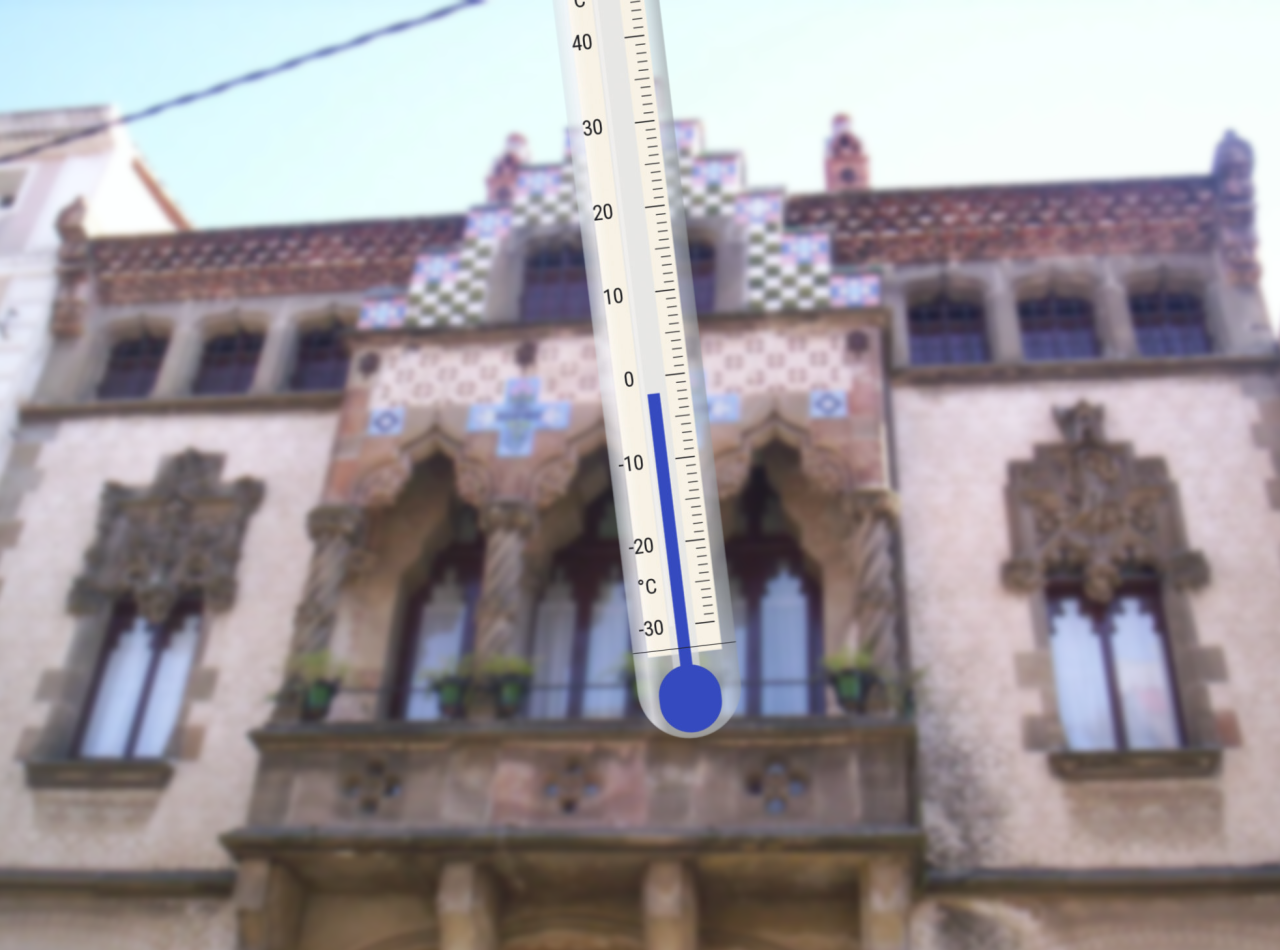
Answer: °C -2
